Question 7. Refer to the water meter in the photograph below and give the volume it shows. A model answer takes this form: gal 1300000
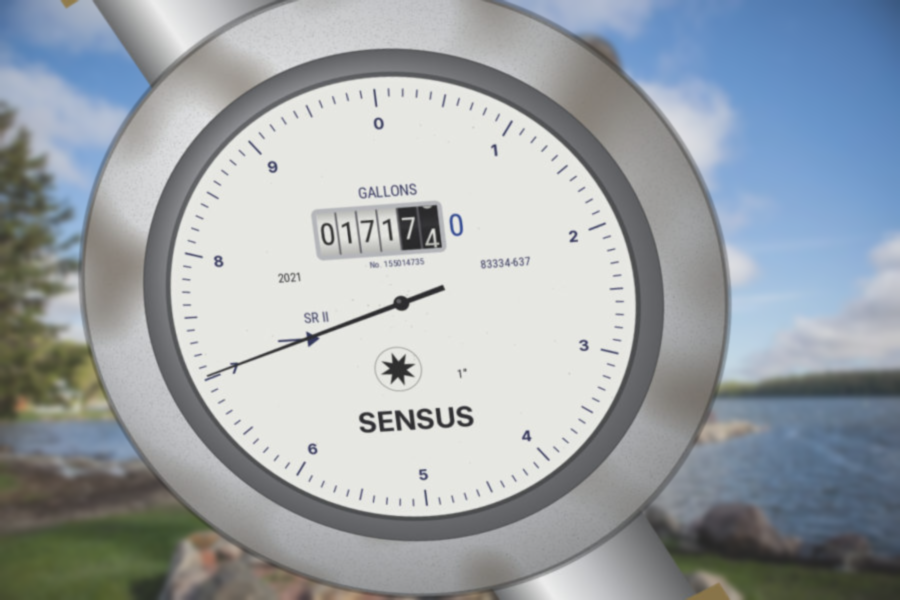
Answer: gal 171737.0
